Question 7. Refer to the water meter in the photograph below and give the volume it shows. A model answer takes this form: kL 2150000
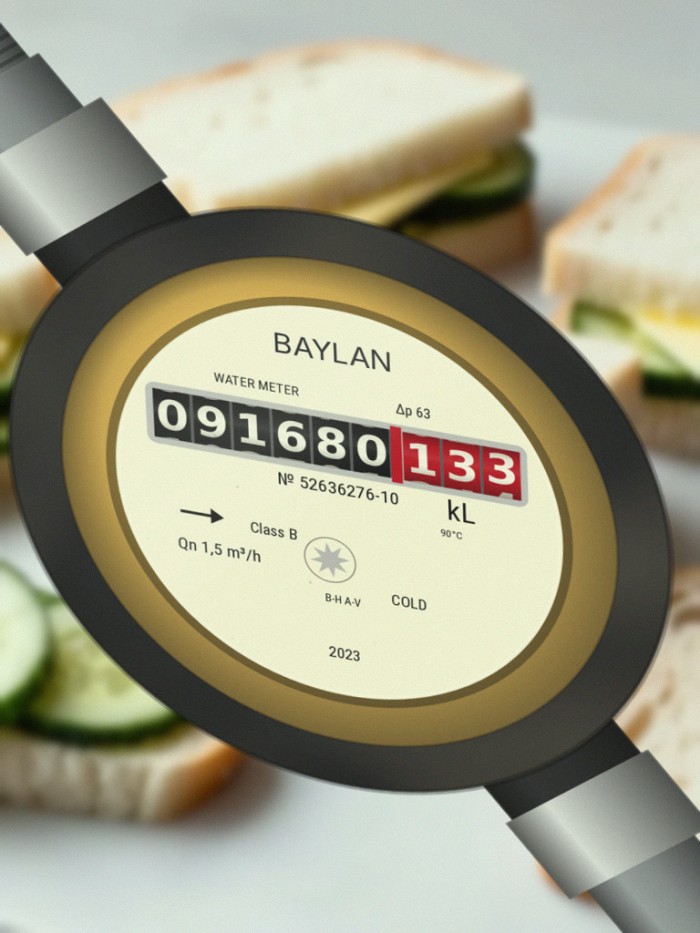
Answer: kL 91680.133
